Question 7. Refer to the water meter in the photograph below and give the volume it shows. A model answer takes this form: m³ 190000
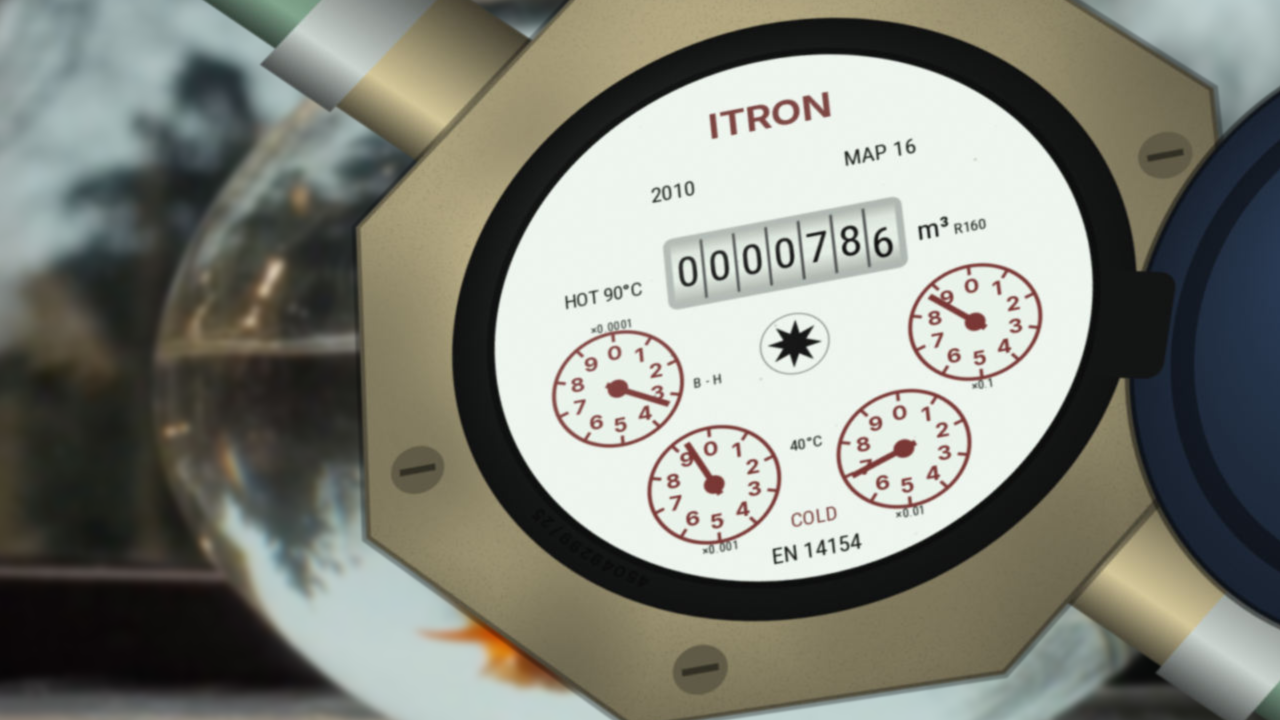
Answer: m³ 785.8693
